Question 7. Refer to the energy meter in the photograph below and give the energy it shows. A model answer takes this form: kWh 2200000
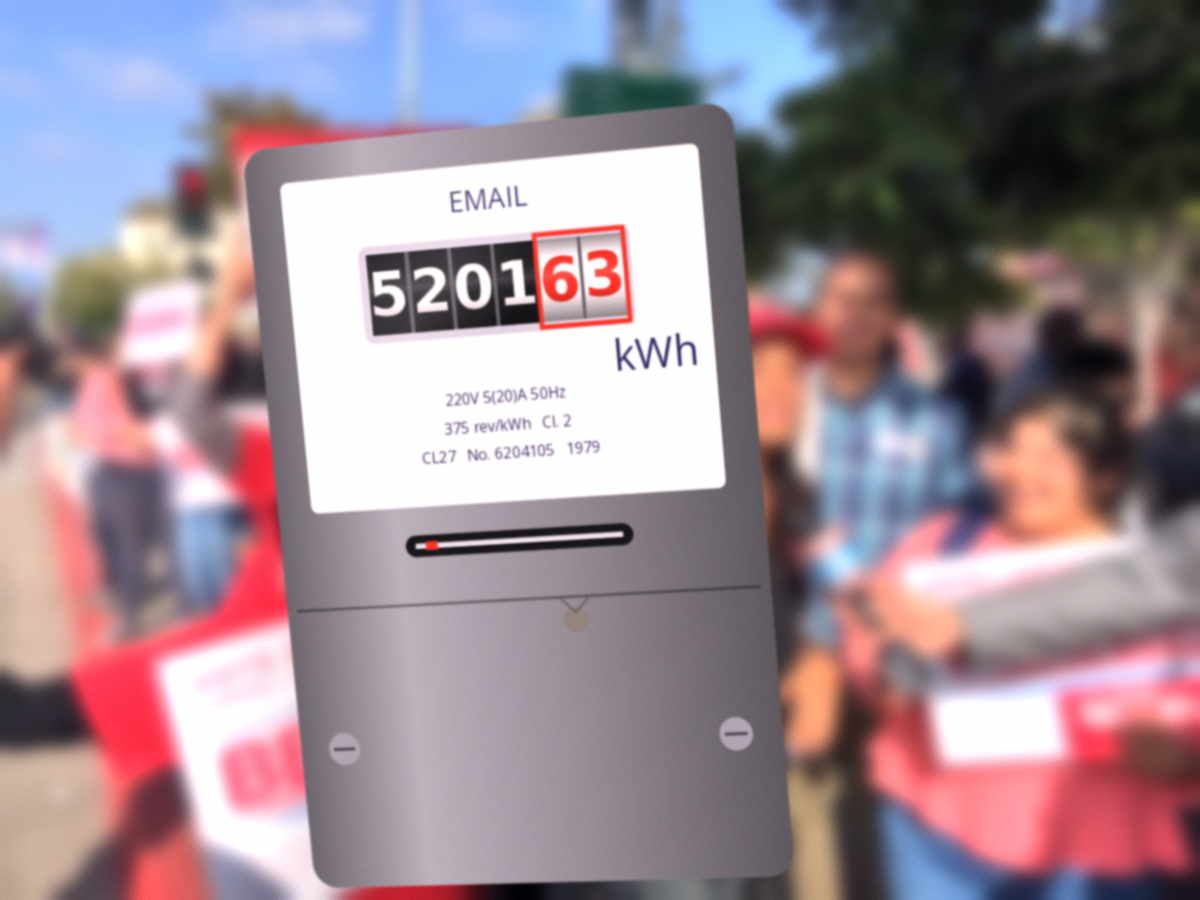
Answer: kWh 5201.63
